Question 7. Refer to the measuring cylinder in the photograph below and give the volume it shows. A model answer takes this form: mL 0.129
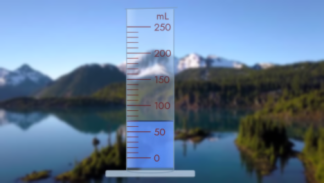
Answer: mL 70
